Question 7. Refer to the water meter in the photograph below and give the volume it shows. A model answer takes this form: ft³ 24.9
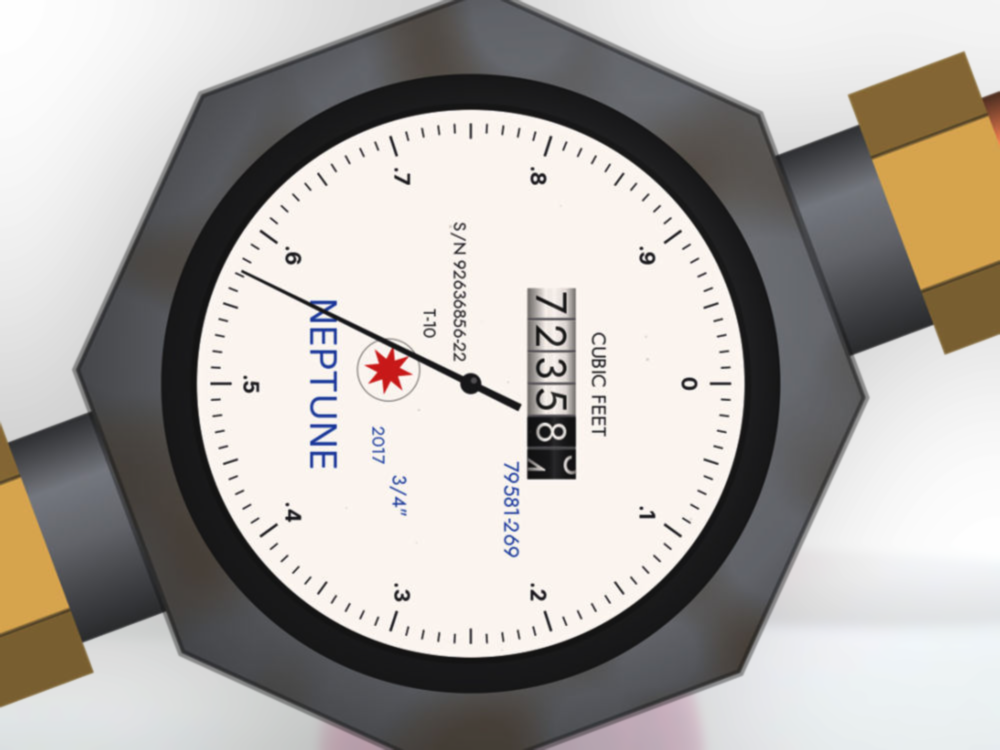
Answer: ft³ 723583.57
